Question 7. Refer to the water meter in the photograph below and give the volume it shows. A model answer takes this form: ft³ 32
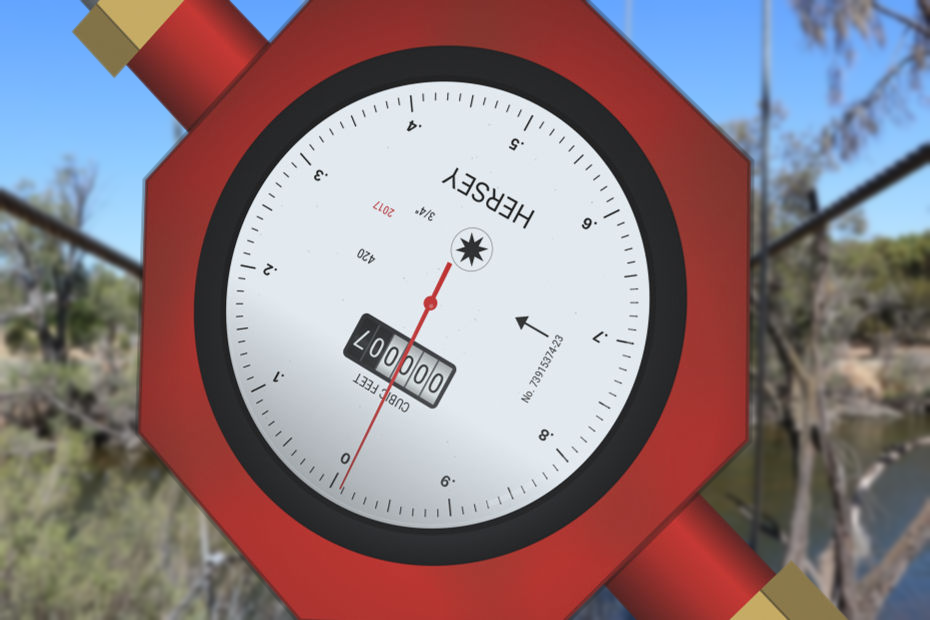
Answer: ft³ 6.99
